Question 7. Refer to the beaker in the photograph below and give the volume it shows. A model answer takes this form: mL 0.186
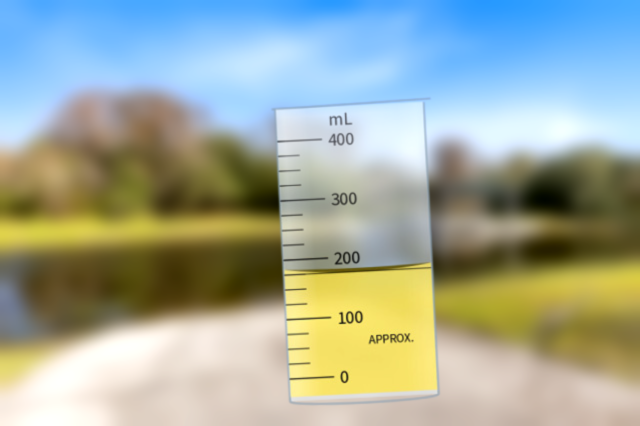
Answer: mL 175
